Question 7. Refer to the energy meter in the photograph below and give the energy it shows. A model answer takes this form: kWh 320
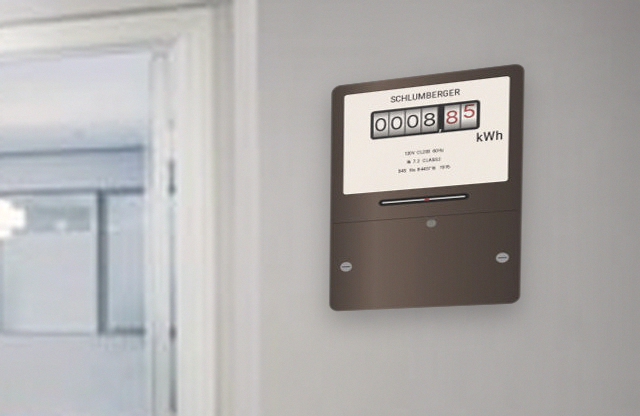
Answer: kWh 8.85
